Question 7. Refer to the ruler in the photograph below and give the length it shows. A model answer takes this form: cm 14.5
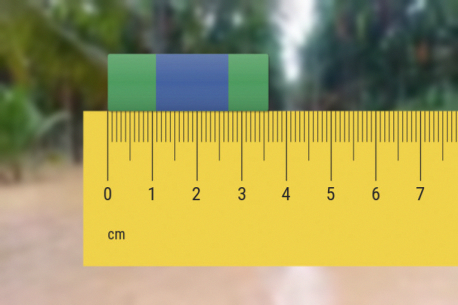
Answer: cm 3.6
